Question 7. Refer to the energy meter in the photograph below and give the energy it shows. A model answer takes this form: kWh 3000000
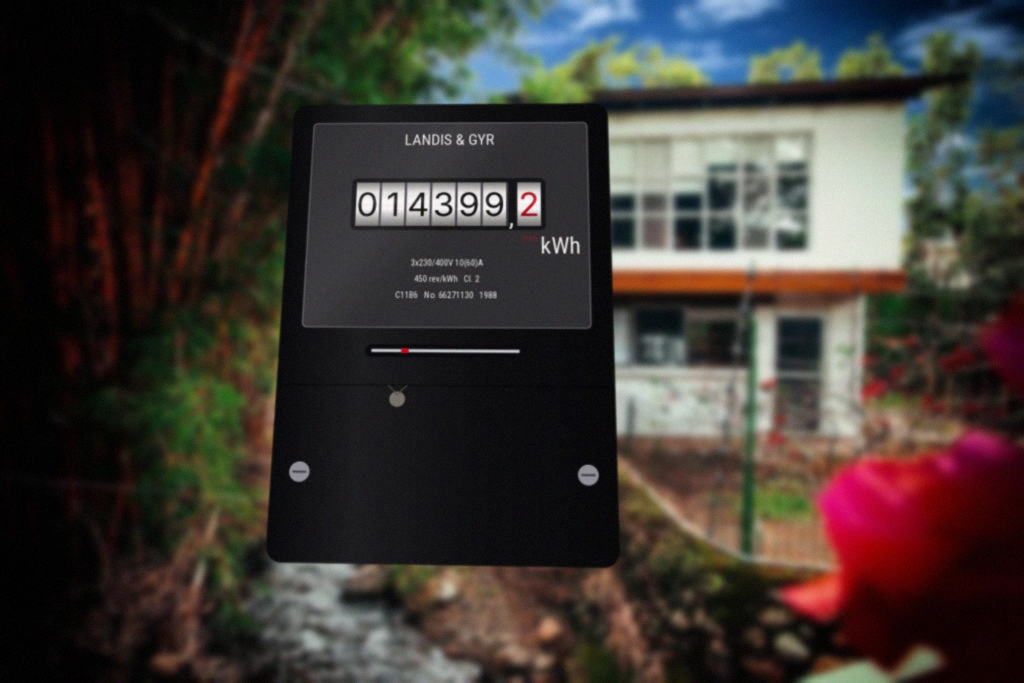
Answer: kWh 14399.2
